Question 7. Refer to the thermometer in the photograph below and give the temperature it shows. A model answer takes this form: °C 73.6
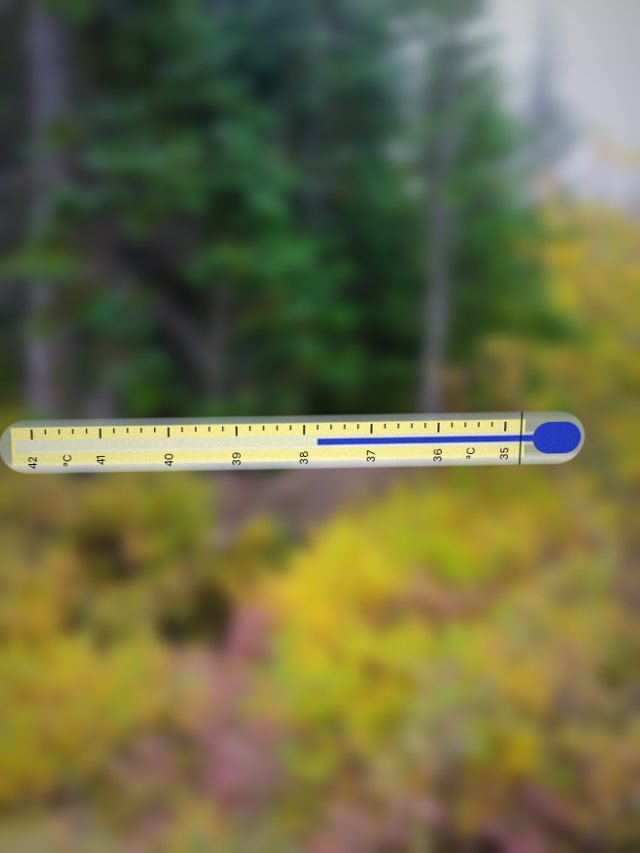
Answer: °C 37.8
